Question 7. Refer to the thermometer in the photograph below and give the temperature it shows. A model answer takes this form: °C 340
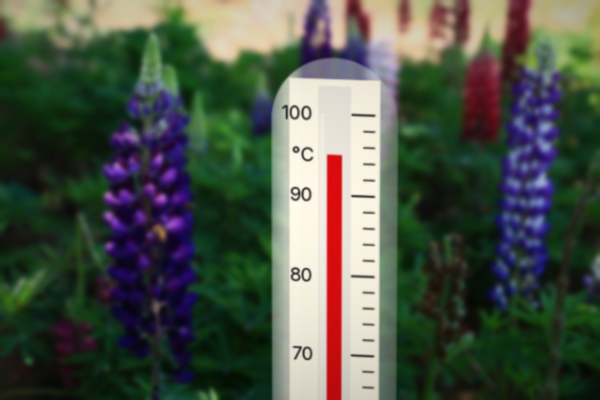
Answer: °C 95
